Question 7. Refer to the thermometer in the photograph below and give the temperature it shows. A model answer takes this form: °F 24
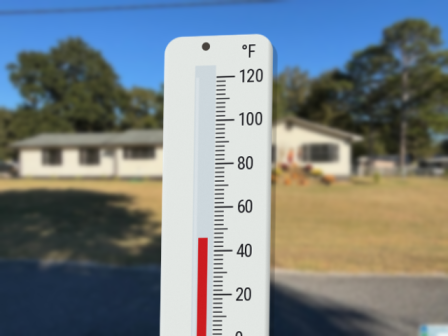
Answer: °F 46
